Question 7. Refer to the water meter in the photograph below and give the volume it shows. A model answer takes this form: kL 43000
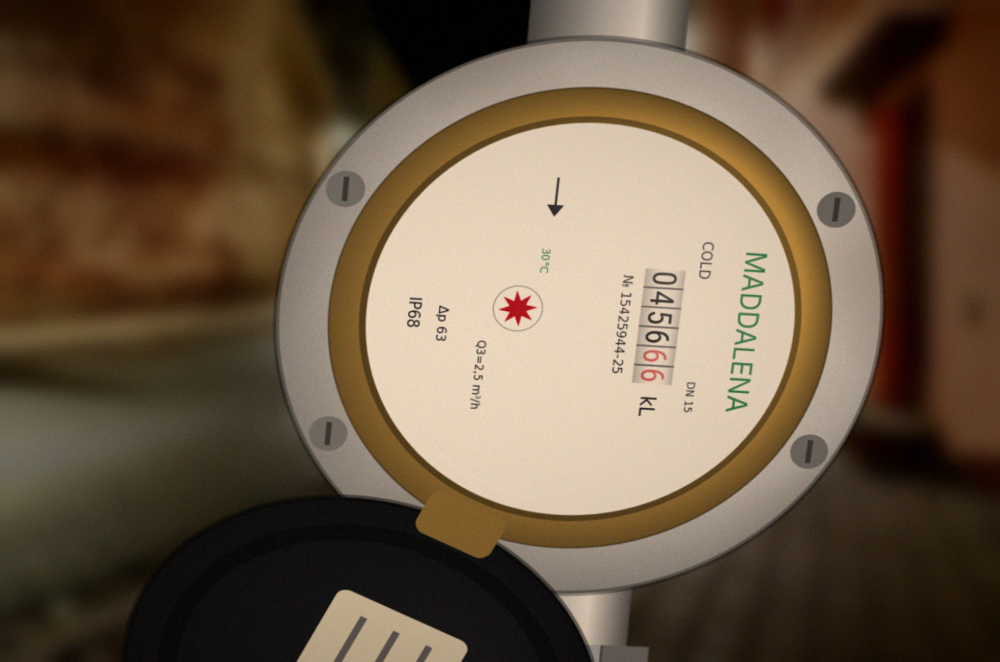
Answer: kL 456.66
